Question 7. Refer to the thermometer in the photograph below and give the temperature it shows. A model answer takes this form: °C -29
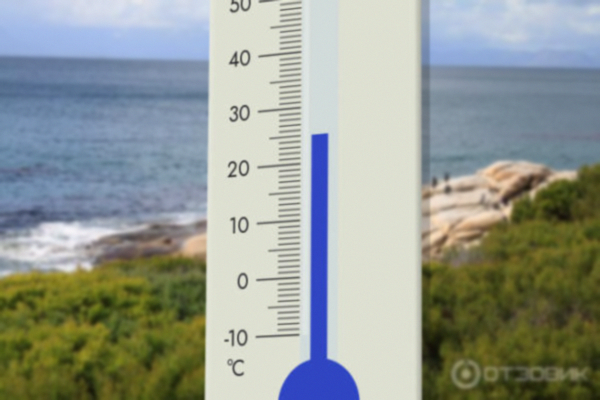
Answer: °C 25
